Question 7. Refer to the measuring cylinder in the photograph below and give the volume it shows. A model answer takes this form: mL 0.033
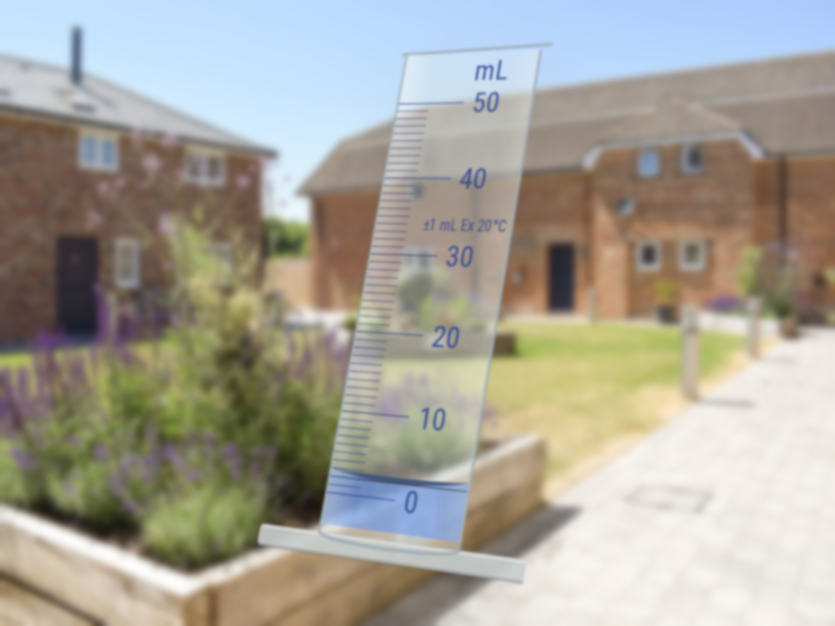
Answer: mL 2
